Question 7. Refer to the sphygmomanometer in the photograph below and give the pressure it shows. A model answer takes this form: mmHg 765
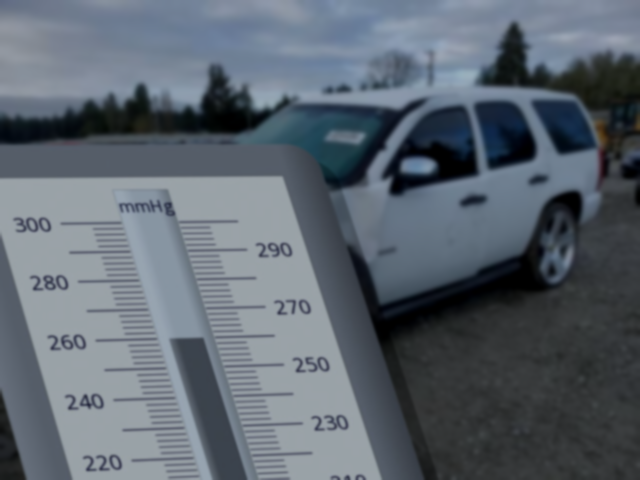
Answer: mmHg 260
